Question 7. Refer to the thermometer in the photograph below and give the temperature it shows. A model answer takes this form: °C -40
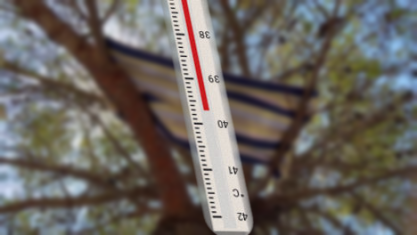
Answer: °C 39.7
